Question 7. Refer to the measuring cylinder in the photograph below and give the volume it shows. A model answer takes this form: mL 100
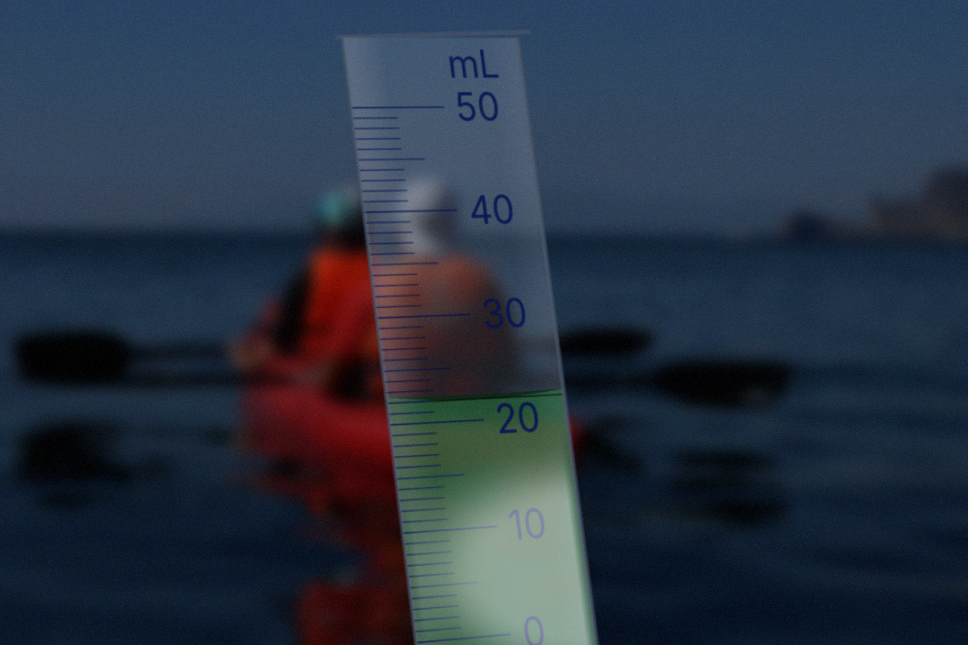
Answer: mL 22
